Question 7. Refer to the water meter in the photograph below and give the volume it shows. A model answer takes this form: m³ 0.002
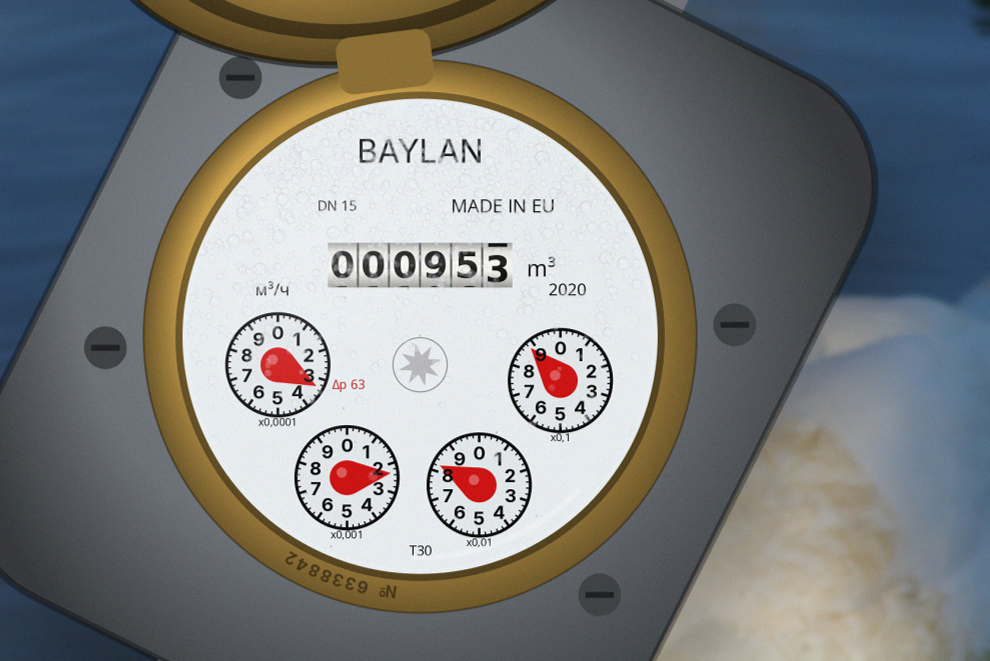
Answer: m³ 952.8823
